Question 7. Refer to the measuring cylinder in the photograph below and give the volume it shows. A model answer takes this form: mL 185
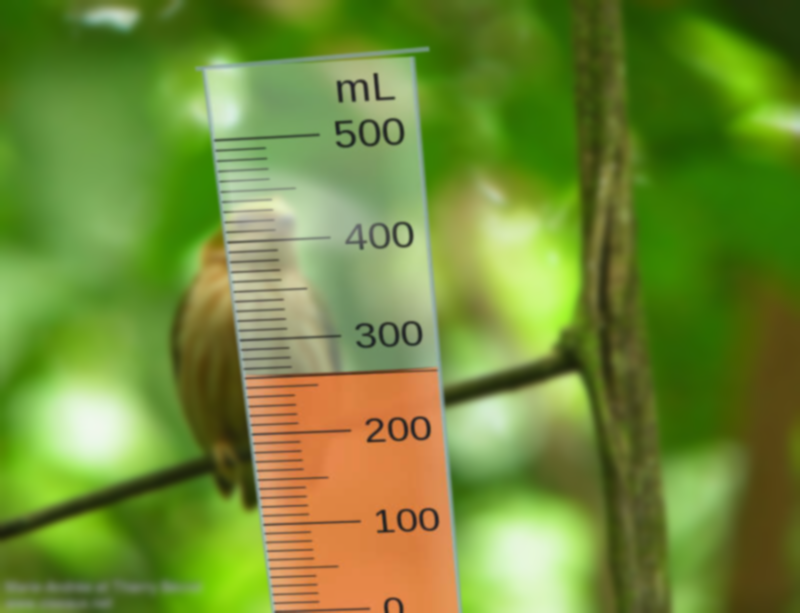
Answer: mL 260
